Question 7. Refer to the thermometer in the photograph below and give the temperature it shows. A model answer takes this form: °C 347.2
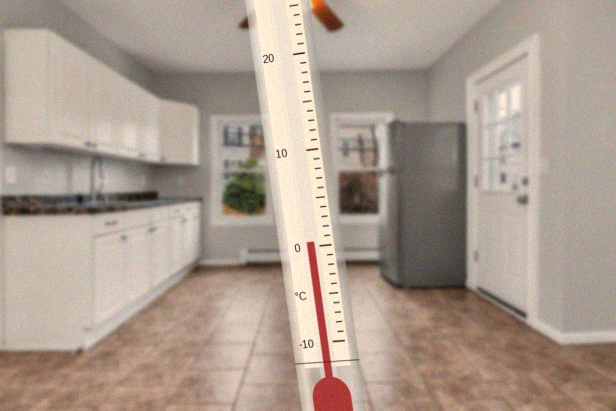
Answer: °C 0.5
